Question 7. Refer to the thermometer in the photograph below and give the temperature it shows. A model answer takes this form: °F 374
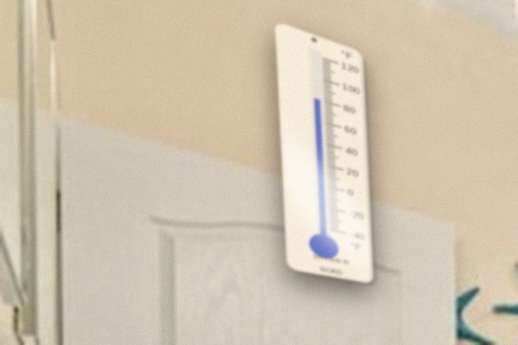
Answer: °F 80
